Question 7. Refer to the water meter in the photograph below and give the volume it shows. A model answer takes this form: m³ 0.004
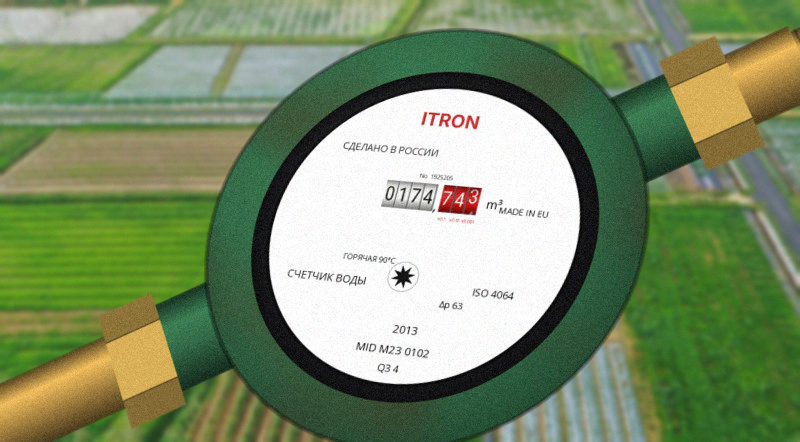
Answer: m³ 174.743
